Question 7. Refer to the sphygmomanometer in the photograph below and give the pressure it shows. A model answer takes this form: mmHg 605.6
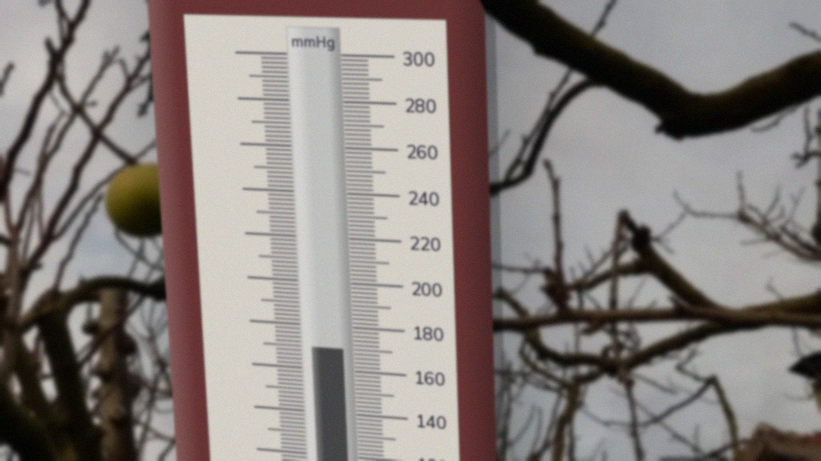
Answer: mmHg 170
